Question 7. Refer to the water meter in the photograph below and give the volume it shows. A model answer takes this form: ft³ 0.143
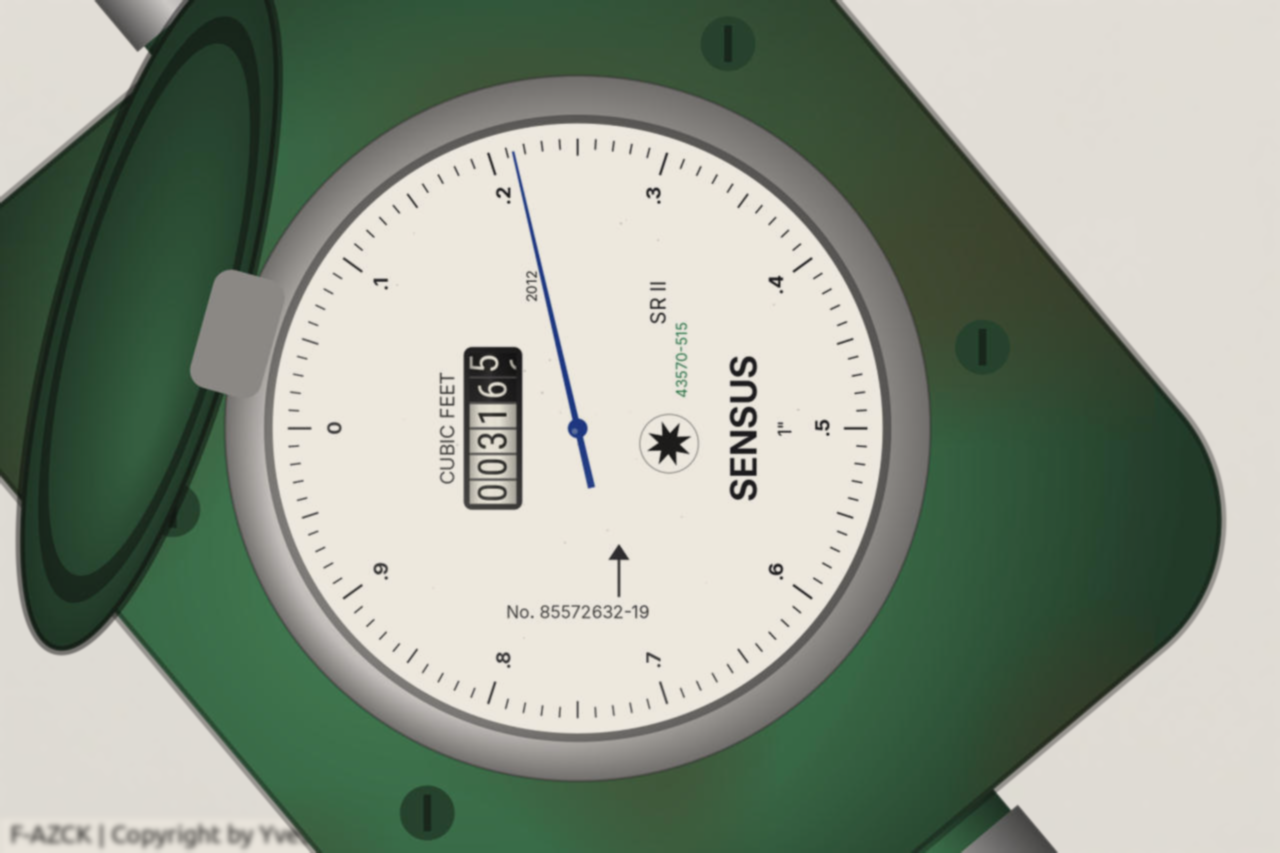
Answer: ft³ 3165.21
